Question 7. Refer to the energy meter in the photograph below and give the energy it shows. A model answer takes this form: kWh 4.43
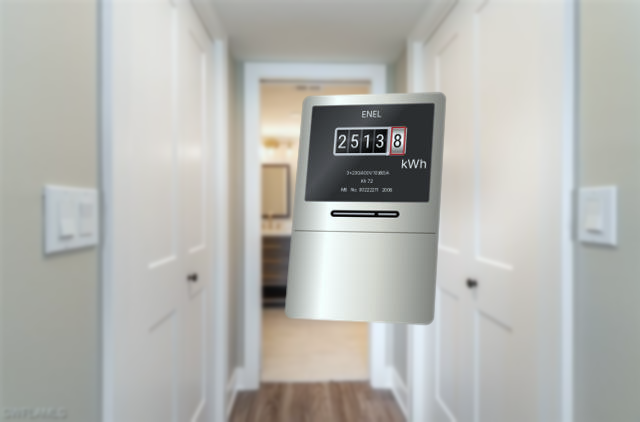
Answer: kWh 2513.8
